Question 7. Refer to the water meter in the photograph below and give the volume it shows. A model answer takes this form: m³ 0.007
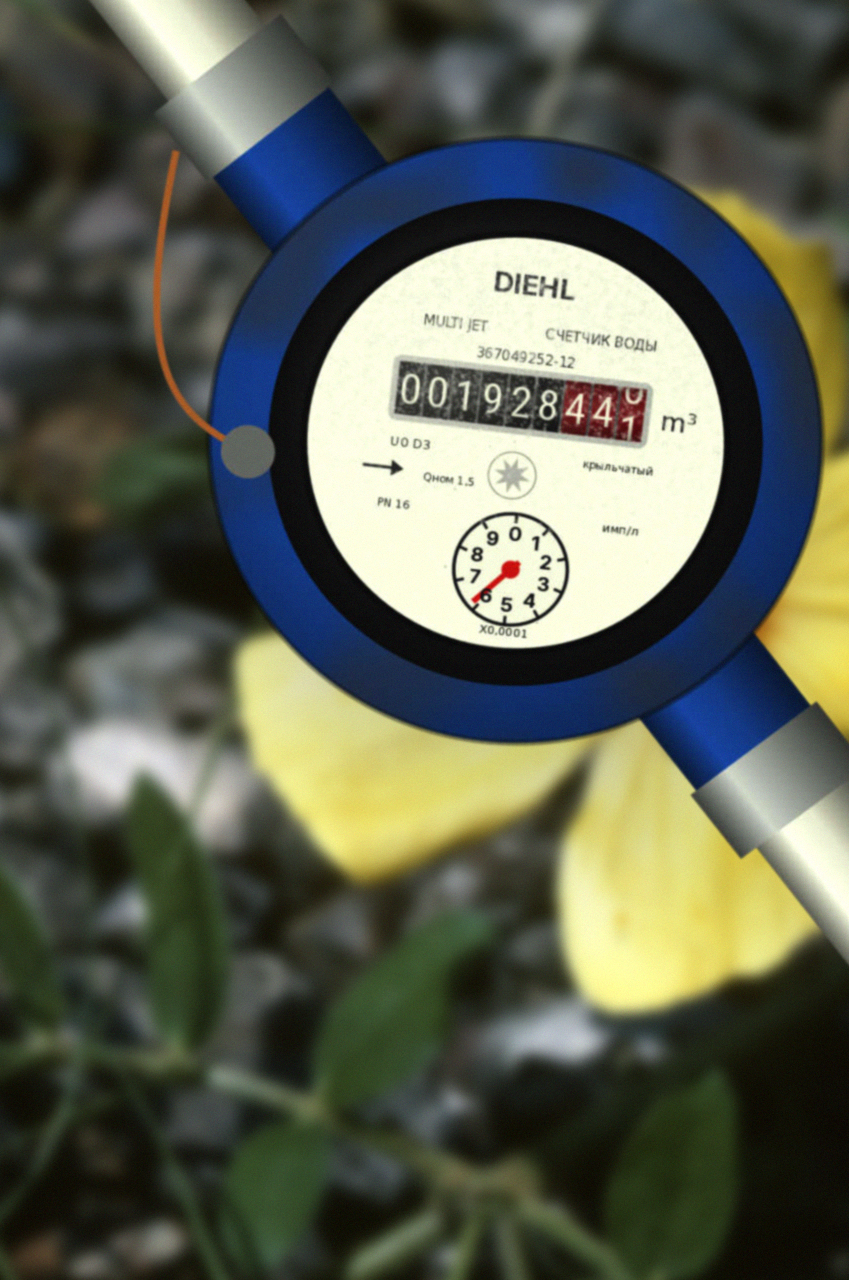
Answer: m³ 1928.4406
